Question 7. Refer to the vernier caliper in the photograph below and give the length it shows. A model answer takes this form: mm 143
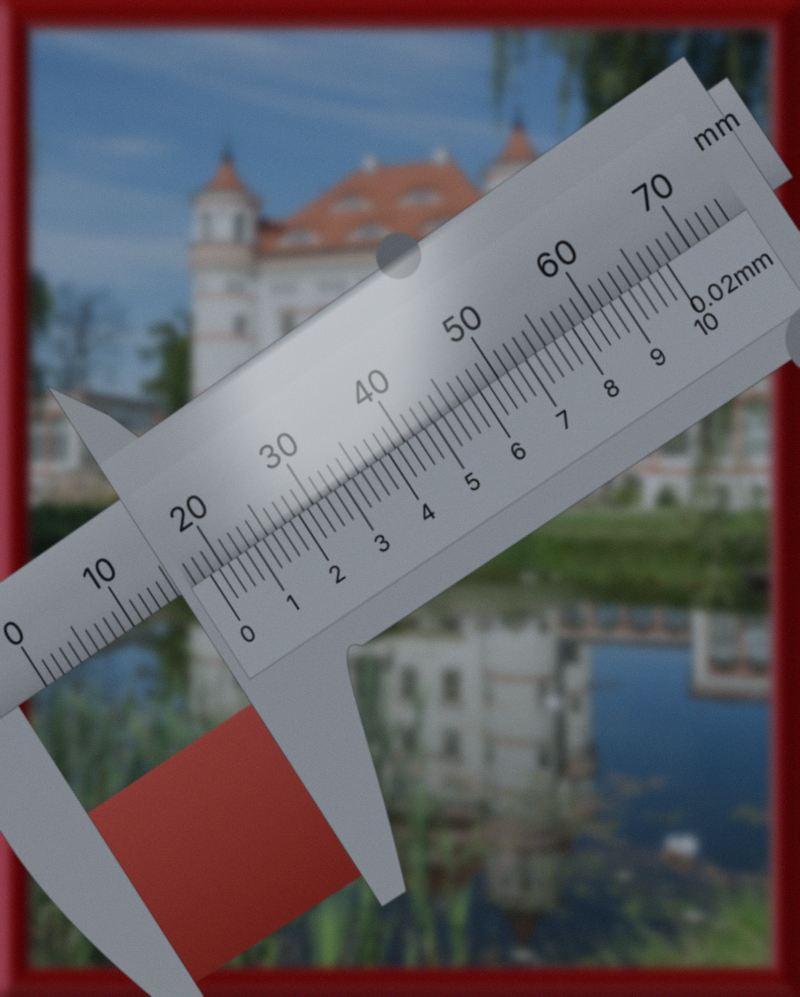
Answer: mm 18.6
